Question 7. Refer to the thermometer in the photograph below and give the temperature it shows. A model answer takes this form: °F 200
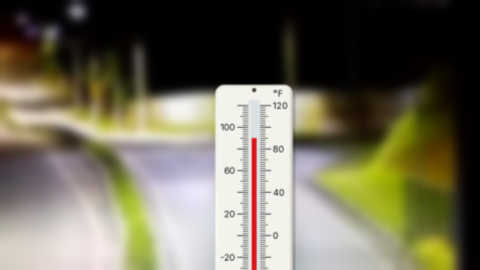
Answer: °F 90
